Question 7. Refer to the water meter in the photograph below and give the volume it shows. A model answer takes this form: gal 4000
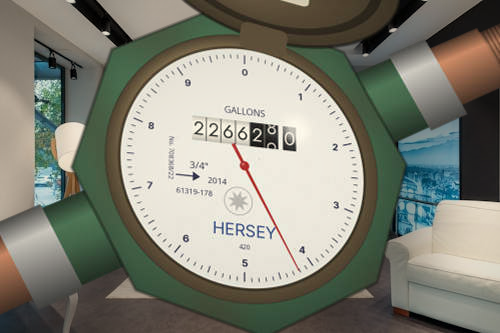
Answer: gal 2266284.2
